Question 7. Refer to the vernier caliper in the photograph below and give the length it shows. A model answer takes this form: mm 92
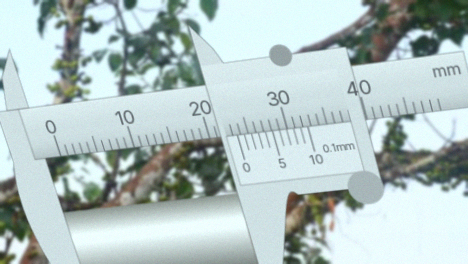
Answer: mm 23.6
